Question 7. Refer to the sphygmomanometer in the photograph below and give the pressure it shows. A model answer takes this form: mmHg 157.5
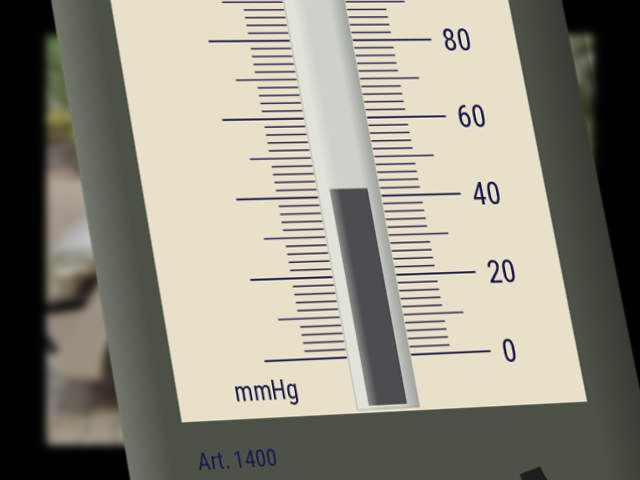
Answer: mmHg 42
